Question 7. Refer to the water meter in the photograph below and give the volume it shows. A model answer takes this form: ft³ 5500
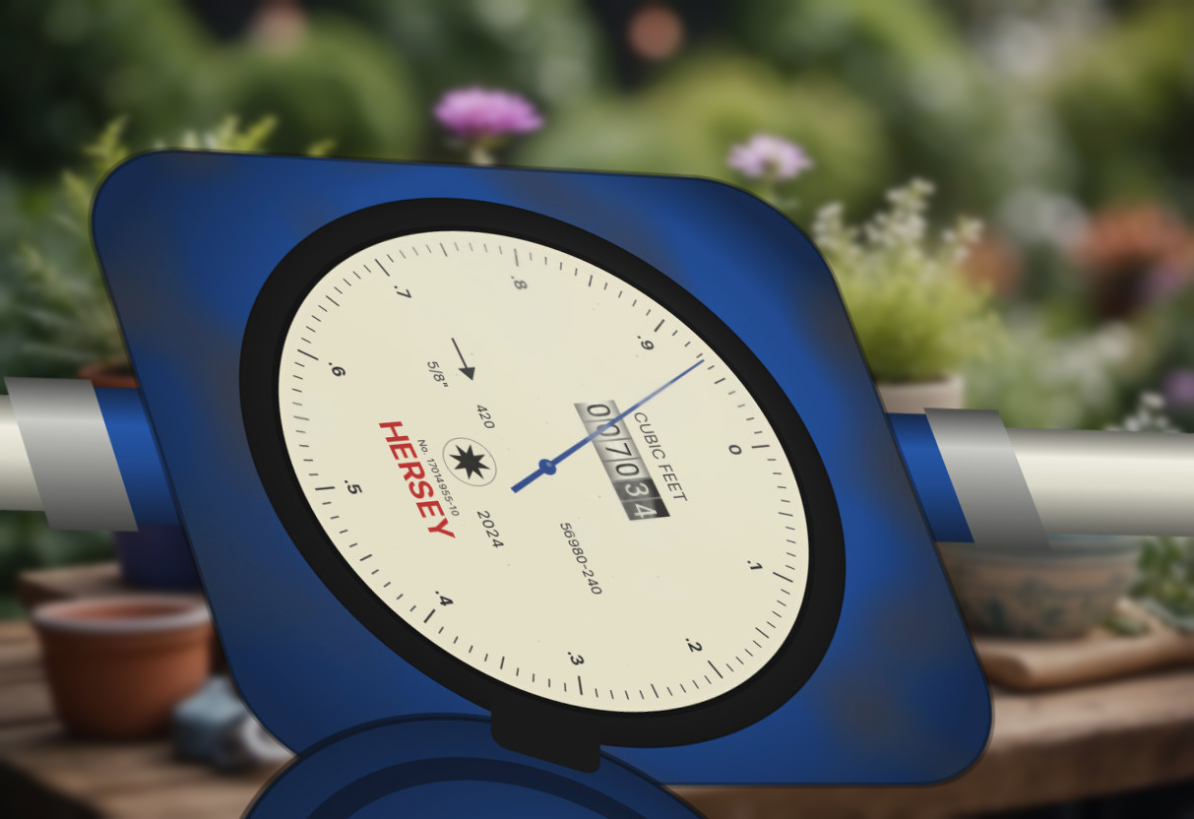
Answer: ft³ 7033.93
